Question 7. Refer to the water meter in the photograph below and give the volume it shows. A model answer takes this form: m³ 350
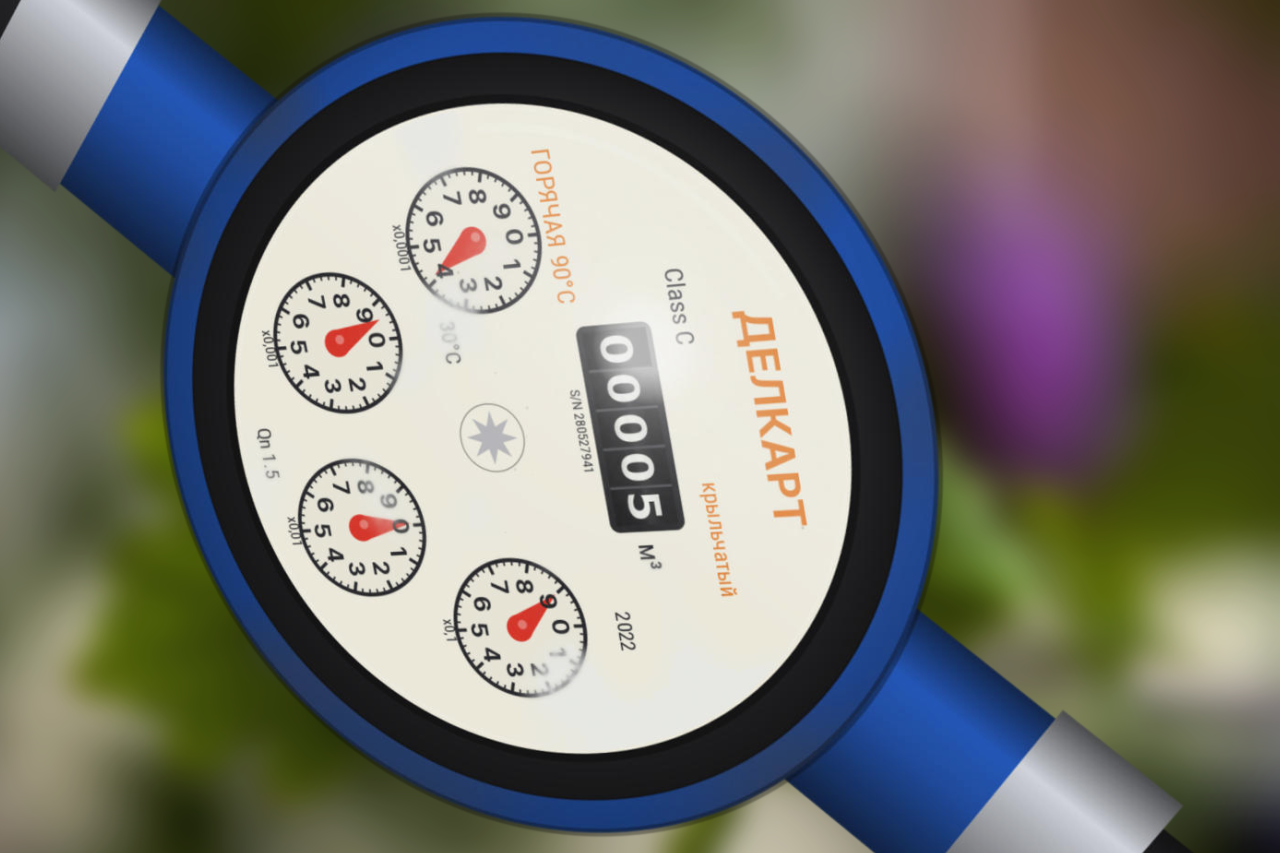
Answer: m³ 5.8994
